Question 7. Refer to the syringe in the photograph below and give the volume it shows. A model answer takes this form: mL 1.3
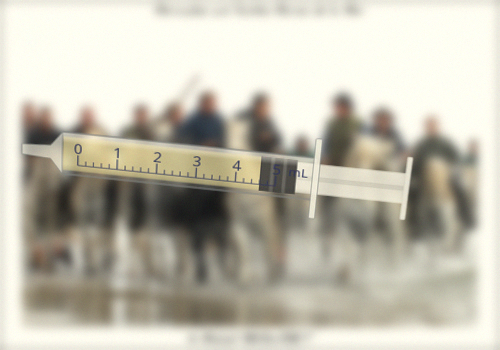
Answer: mL 4.6
